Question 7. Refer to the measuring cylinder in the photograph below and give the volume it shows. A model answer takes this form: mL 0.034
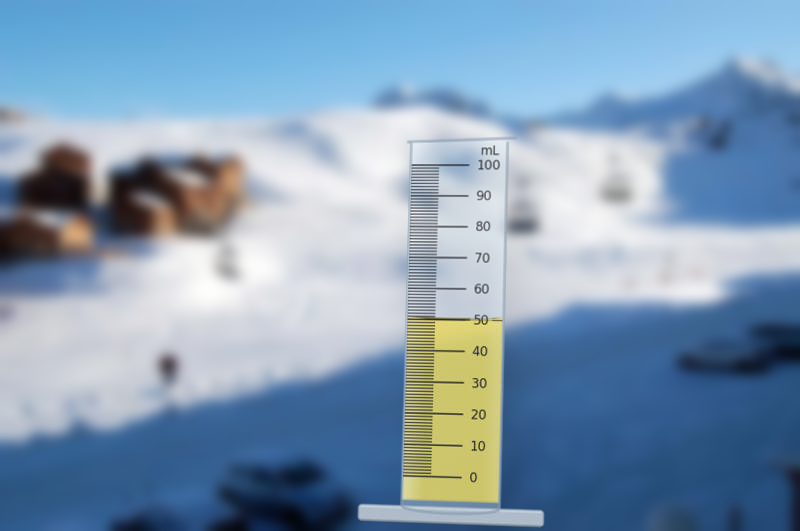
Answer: mL 50
